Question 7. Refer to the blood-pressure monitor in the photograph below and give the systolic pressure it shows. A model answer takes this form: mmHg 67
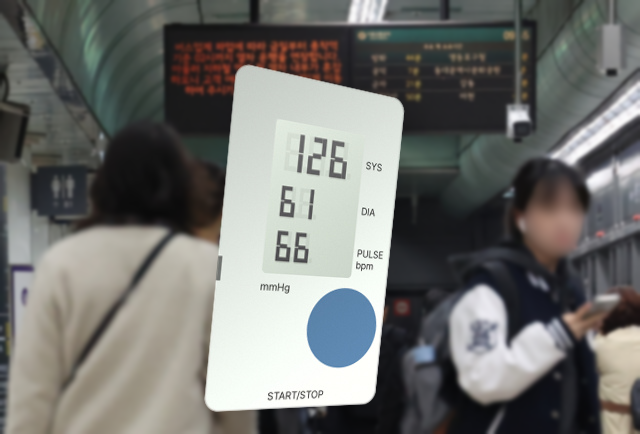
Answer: mmHg 126
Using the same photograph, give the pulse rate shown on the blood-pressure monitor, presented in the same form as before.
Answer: bpm 66
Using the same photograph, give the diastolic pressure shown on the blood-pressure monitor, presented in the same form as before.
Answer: mmHg 61
